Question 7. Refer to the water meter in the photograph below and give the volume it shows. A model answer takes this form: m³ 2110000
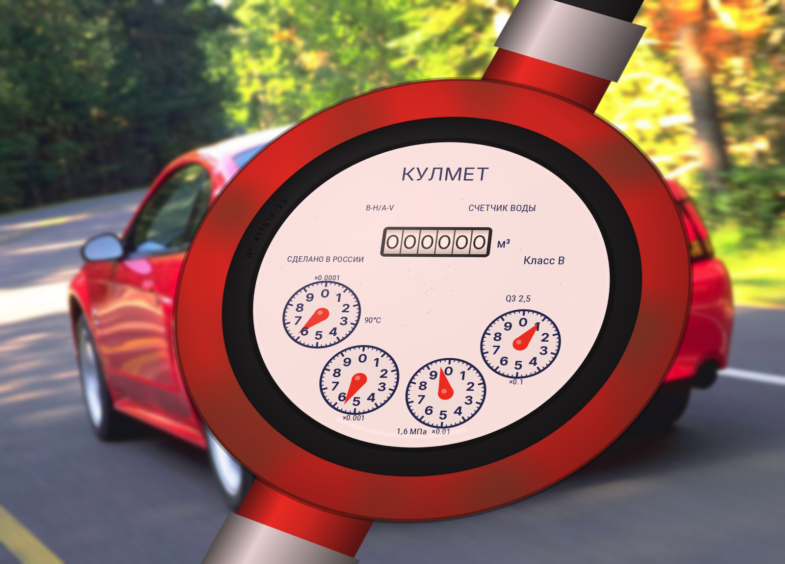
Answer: m³ 0.0956
